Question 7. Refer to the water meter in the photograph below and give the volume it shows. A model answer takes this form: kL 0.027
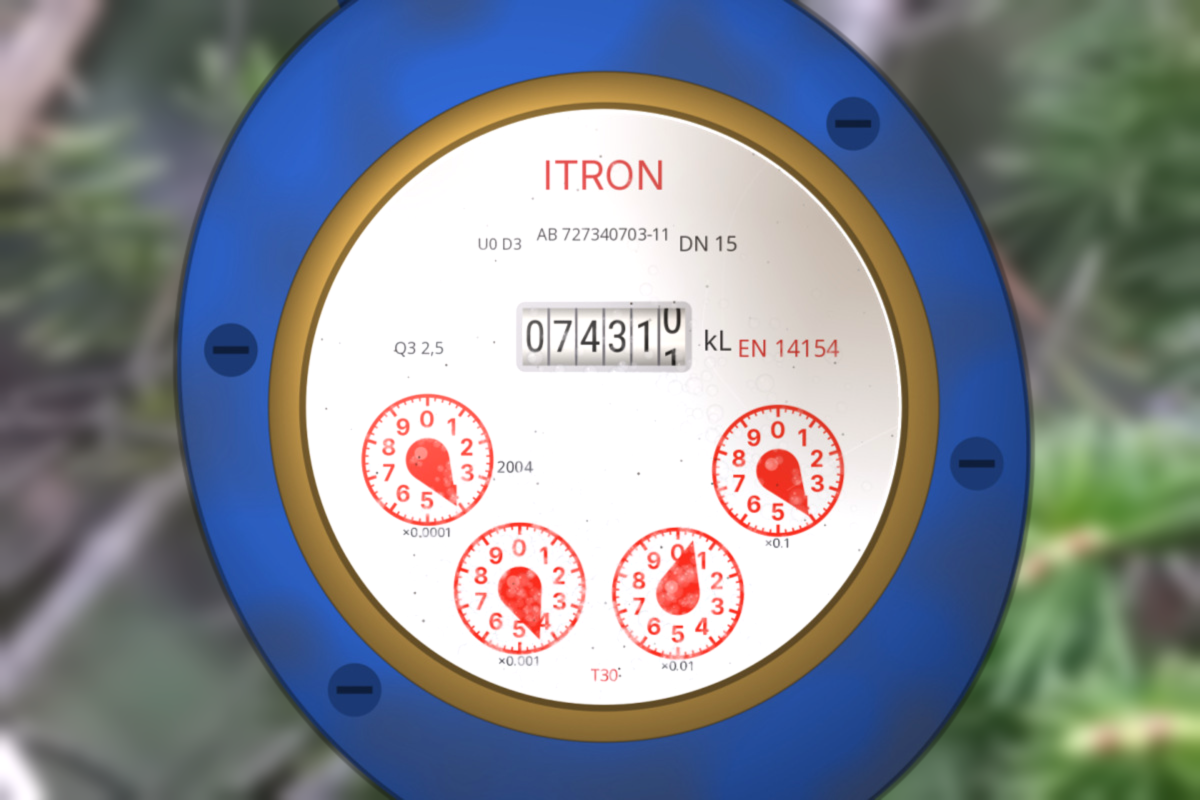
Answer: kL 74310.4044
